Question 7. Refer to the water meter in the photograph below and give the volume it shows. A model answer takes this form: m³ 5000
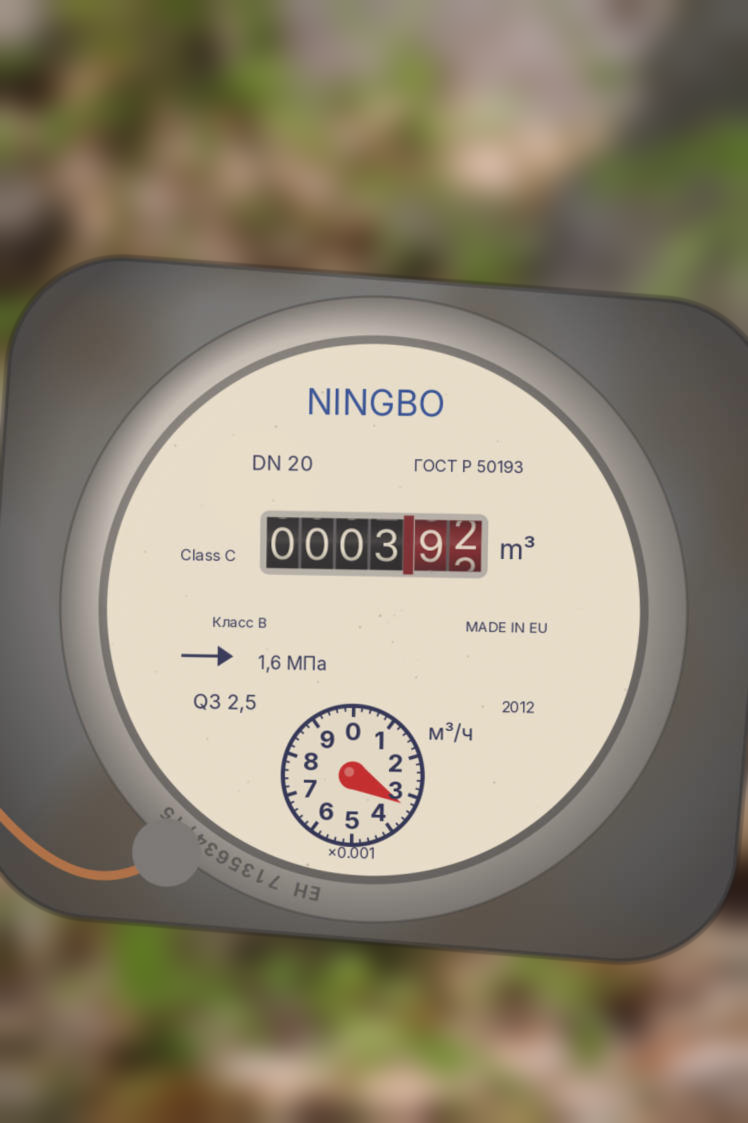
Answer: m³ 3.923
